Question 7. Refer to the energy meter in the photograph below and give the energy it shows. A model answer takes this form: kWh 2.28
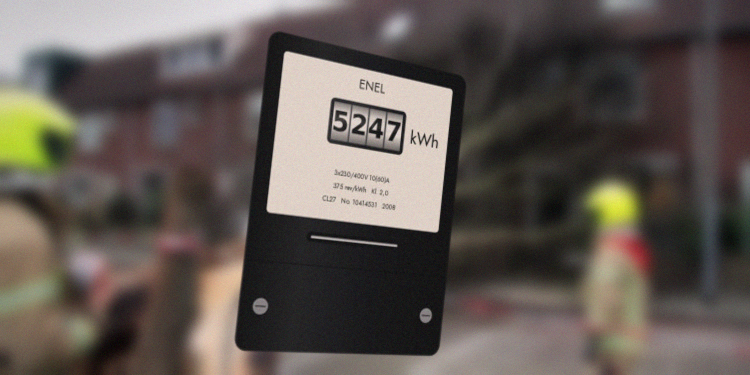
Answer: kWh 5247
